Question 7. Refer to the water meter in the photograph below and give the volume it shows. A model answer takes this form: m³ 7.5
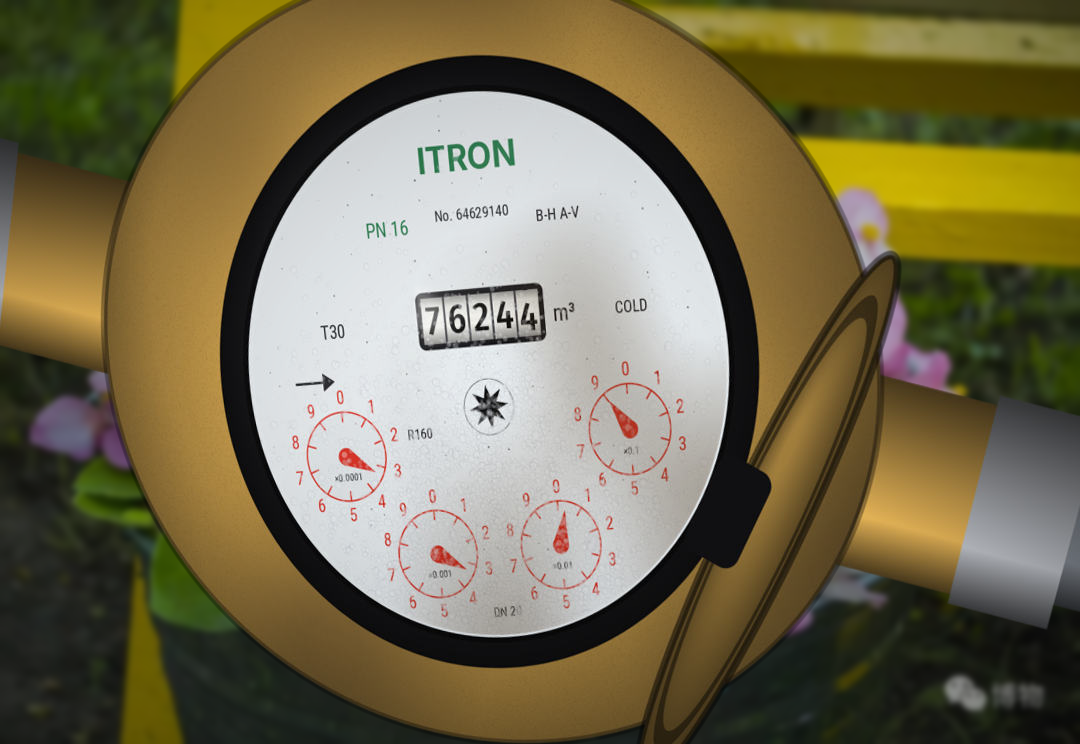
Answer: m³ 76243.9033
